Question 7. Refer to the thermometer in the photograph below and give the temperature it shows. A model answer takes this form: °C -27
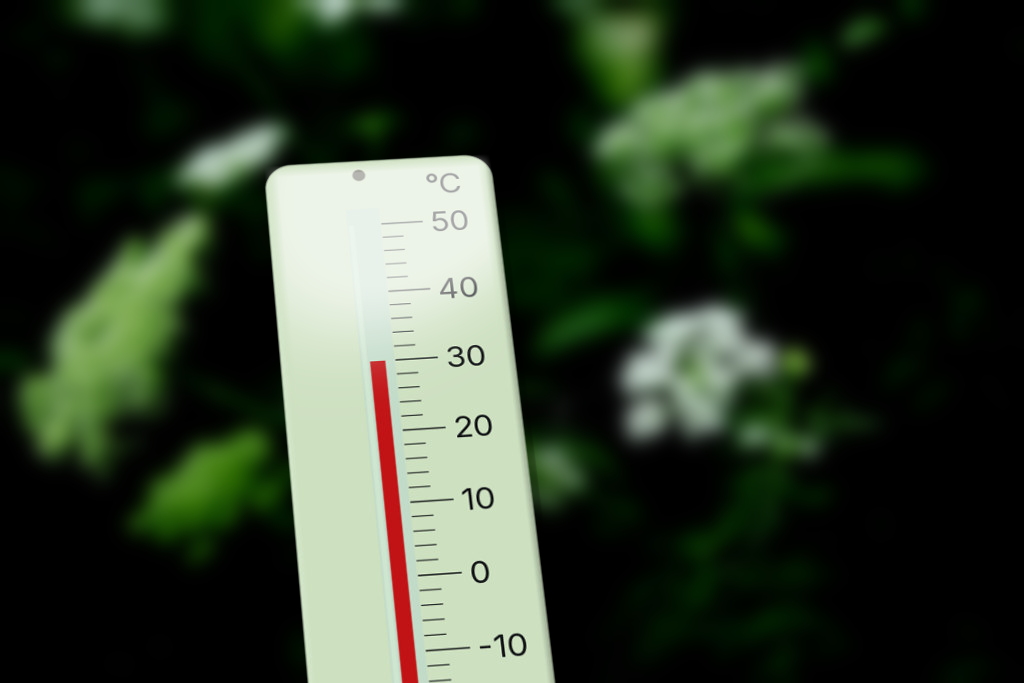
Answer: °C 30
